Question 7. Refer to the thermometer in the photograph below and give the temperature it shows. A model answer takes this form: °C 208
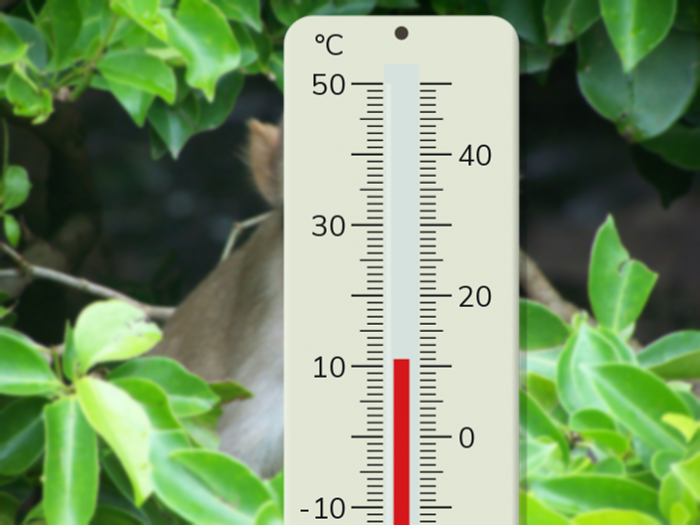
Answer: °C 11
